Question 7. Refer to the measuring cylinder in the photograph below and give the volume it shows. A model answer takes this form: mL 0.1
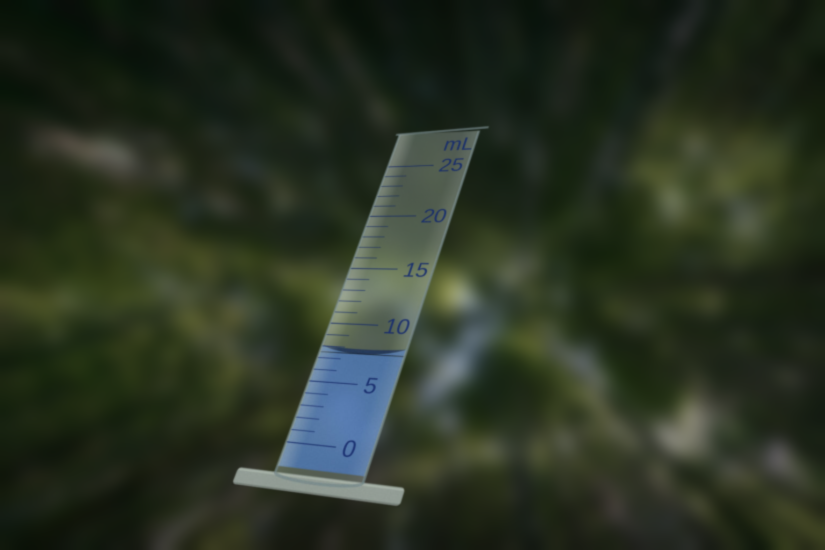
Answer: mL 7.5
